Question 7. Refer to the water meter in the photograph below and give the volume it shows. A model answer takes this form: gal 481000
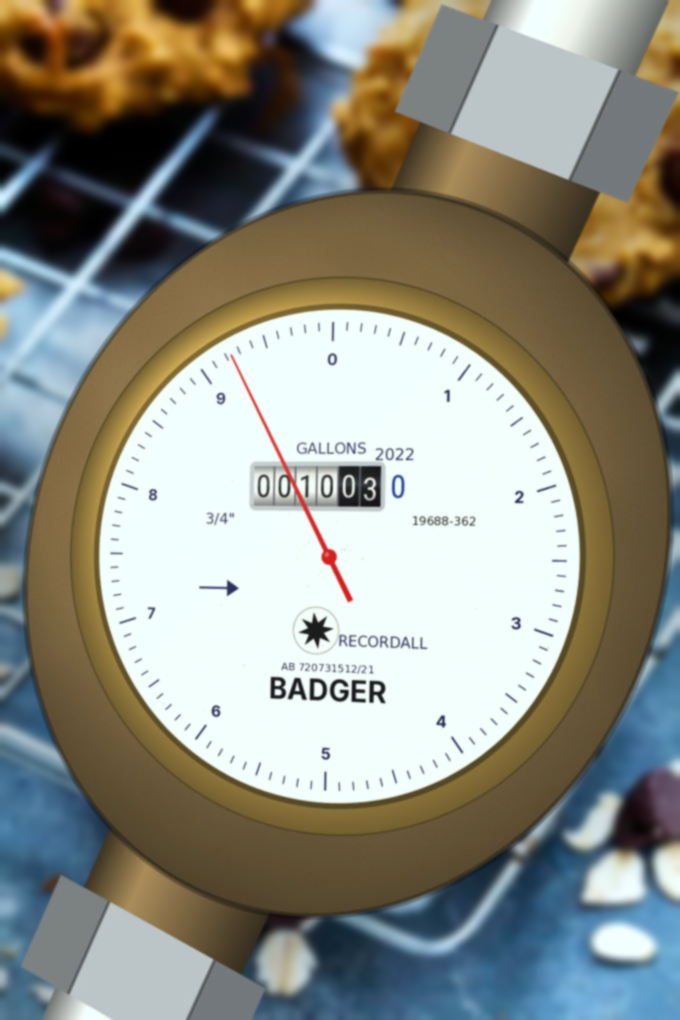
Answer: gal 10029.2
